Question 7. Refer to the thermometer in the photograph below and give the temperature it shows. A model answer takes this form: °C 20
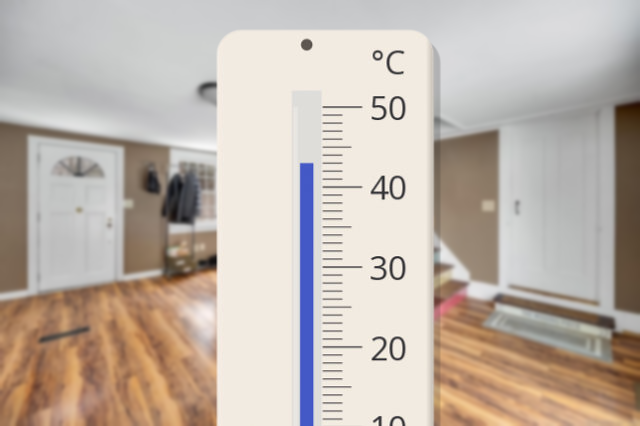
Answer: °C 43
